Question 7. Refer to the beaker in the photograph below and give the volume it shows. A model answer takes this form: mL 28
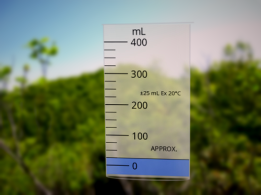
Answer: mL 25
